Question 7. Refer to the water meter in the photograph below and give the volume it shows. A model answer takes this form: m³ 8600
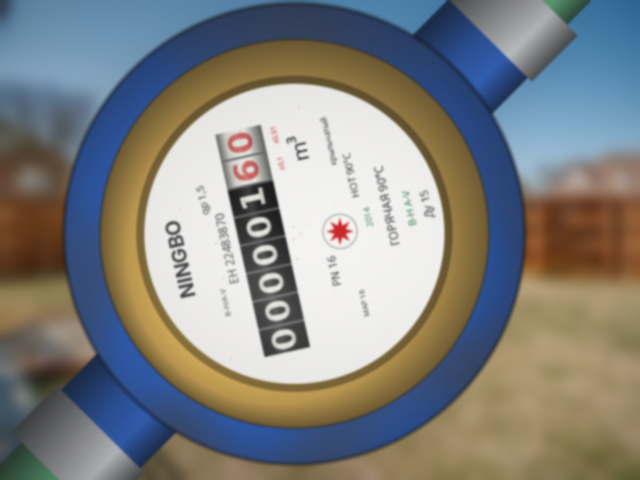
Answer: m³ 1.60
